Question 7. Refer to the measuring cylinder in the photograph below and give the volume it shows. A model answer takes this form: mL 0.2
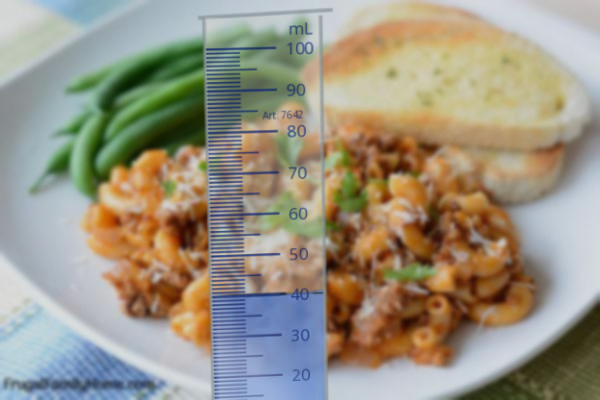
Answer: mL 40
